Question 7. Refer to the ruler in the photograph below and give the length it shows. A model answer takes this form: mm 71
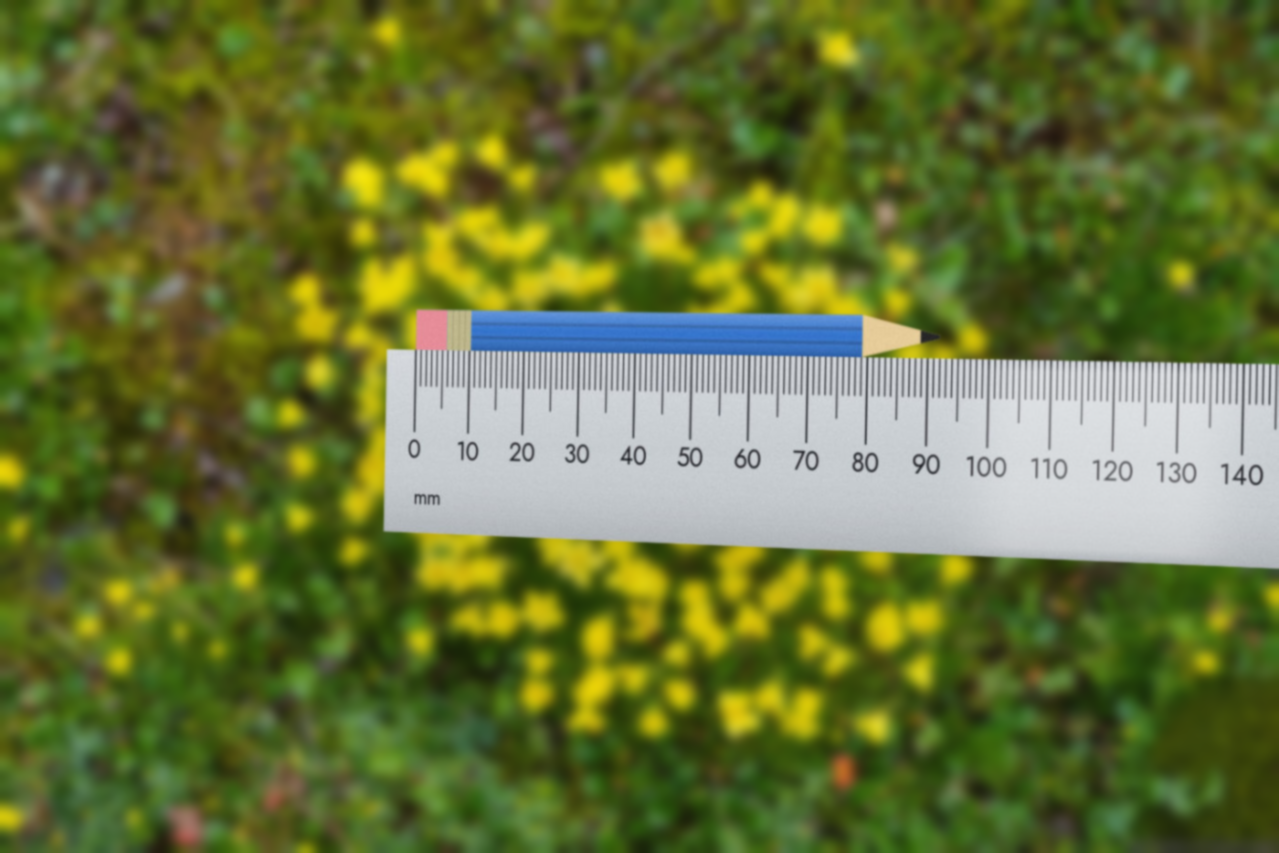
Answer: mm 92
